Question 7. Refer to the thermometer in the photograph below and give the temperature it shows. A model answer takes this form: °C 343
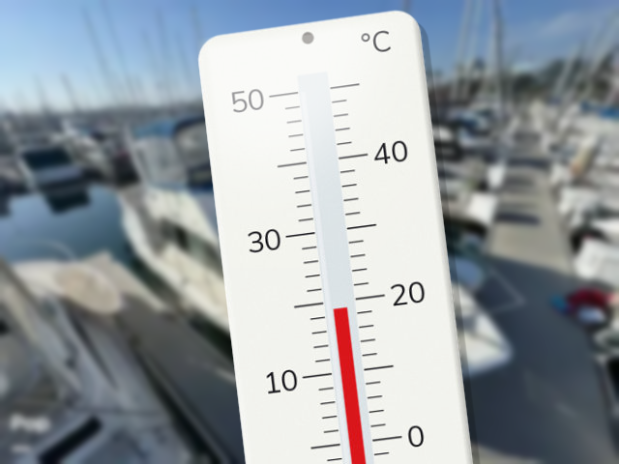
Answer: °C 19
